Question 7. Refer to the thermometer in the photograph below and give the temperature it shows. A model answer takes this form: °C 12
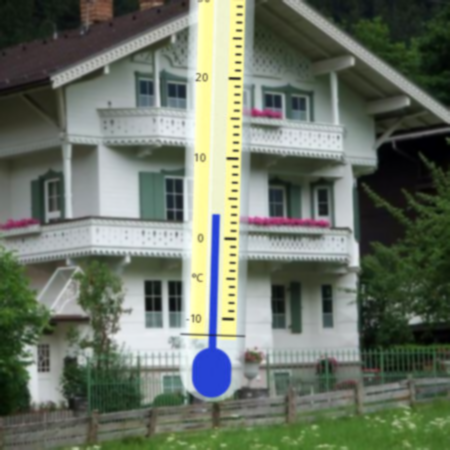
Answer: °C 3
